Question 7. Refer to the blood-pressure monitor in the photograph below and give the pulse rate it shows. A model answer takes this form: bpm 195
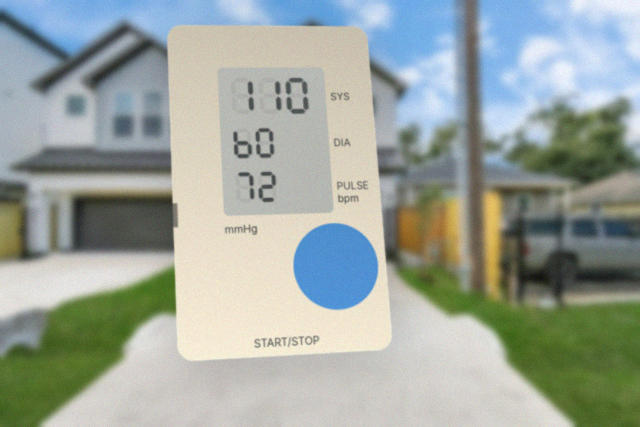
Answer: bpm 72
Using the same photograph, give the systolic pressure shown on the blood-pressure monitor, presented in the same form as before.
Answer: mmHg 110
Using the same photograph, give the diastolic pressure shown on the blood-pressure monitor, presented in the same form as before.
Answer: mmHg 60
